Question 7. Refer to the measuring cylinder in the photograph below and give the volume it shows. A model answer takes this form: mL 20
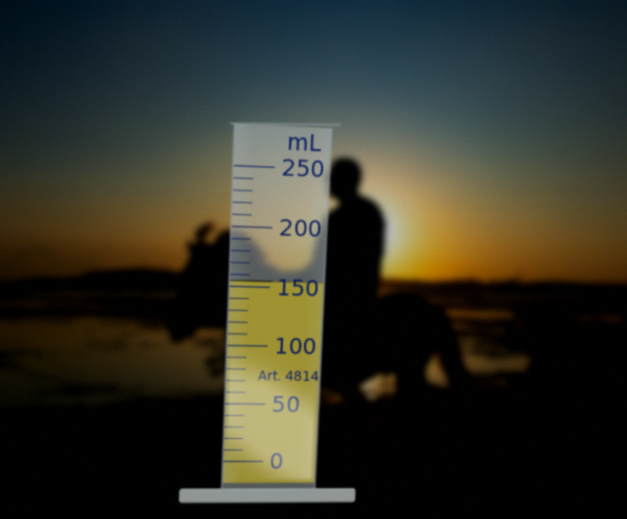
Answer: mL 155
